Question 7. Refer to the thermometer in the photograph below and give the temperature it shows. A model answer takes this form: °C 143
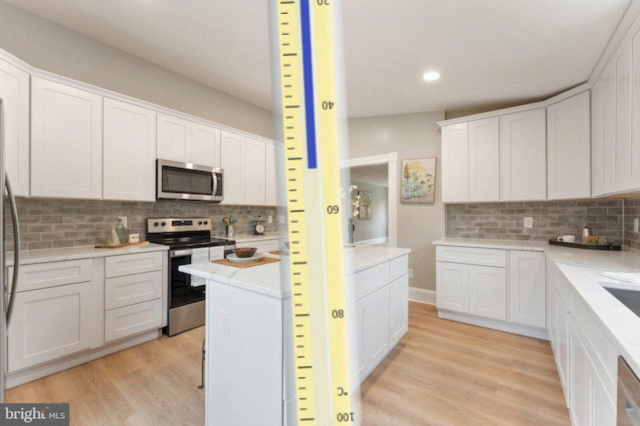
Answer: °C 52
